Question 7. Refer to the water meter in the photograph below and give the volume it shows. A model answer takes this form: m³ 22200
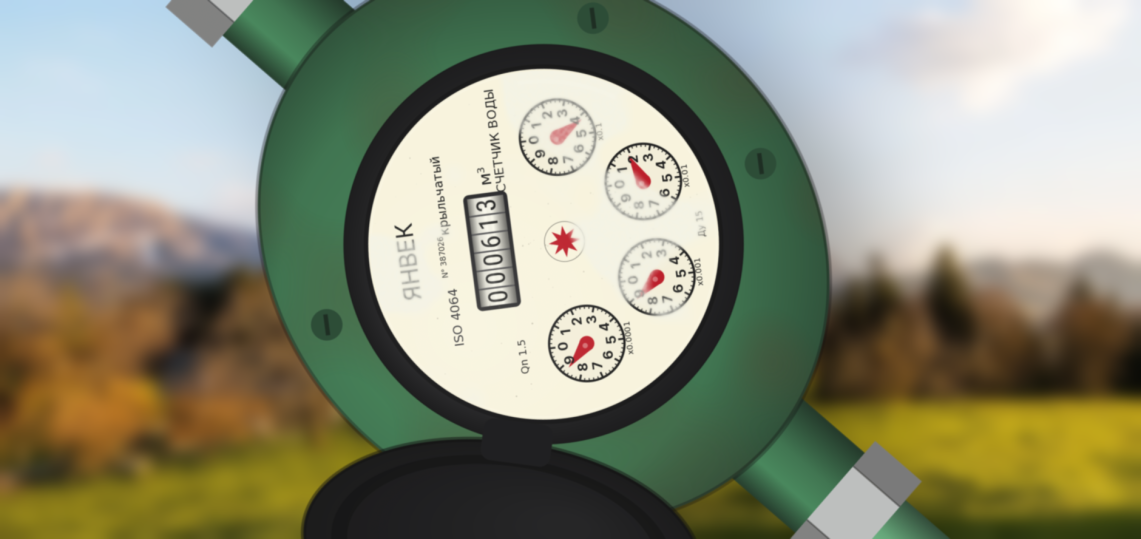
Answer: m³ 613.4188
